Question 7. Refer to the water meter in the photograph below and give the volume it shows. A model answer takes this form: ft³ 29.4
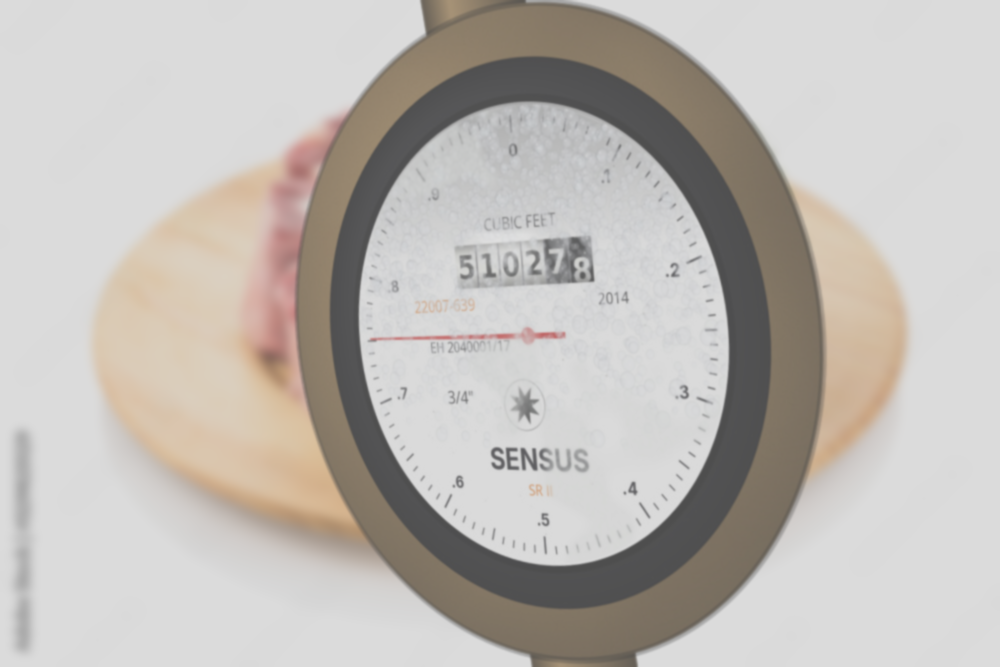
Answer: ft³ 510277.75
